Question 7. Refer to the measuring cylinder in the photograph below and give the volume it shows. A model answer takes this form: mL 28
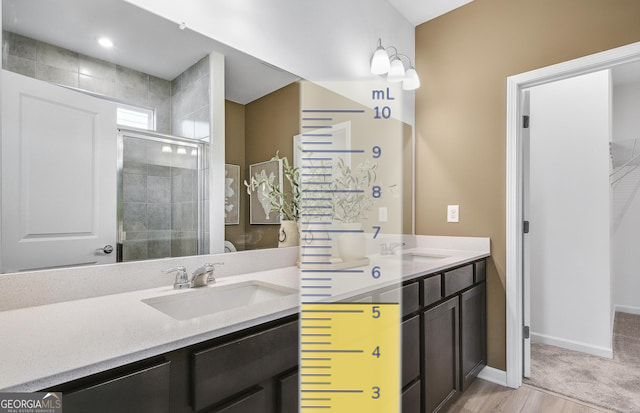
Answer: mL 5.2
